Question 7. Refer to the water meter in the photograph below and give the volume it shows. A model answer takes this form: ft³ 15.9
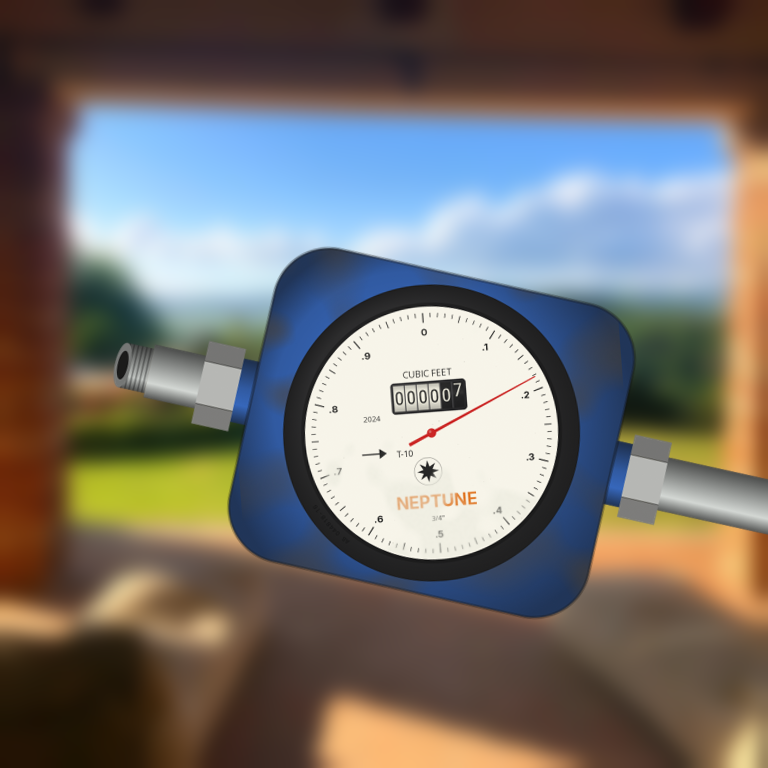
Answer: ft³ 7.18
